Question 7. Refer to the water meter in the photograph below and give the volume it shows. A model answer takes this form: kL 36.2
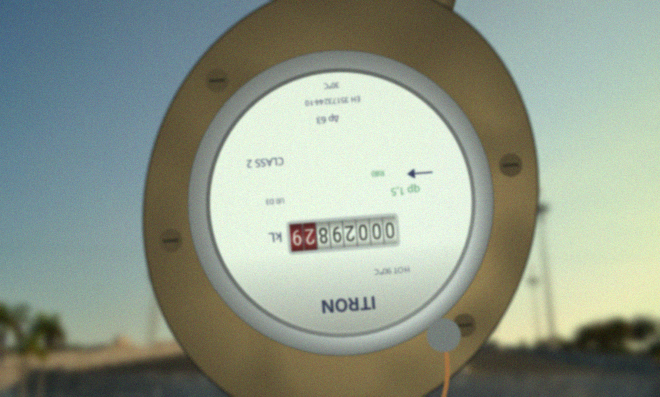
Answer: kL 298.29
